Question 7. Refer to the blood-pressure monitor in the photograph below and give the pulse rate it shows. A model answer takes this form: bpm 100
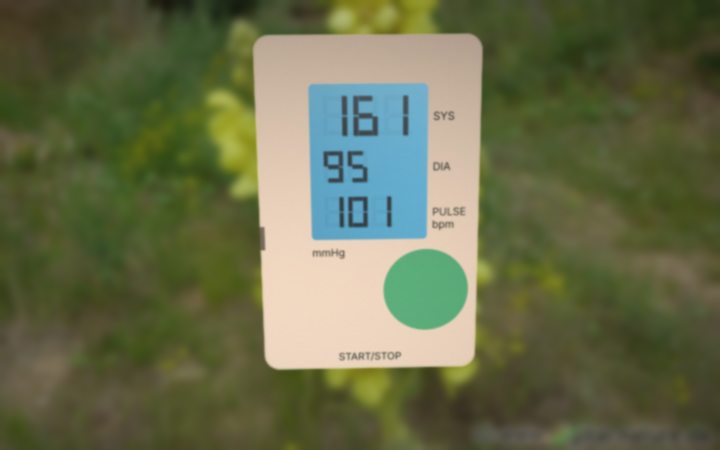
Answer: bpm 101
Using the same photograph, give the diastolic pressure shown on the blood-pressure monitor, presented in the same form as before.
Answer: mmHg 95
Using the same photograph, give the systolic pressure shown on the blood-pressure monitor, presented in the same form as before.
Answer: mmHg 161
